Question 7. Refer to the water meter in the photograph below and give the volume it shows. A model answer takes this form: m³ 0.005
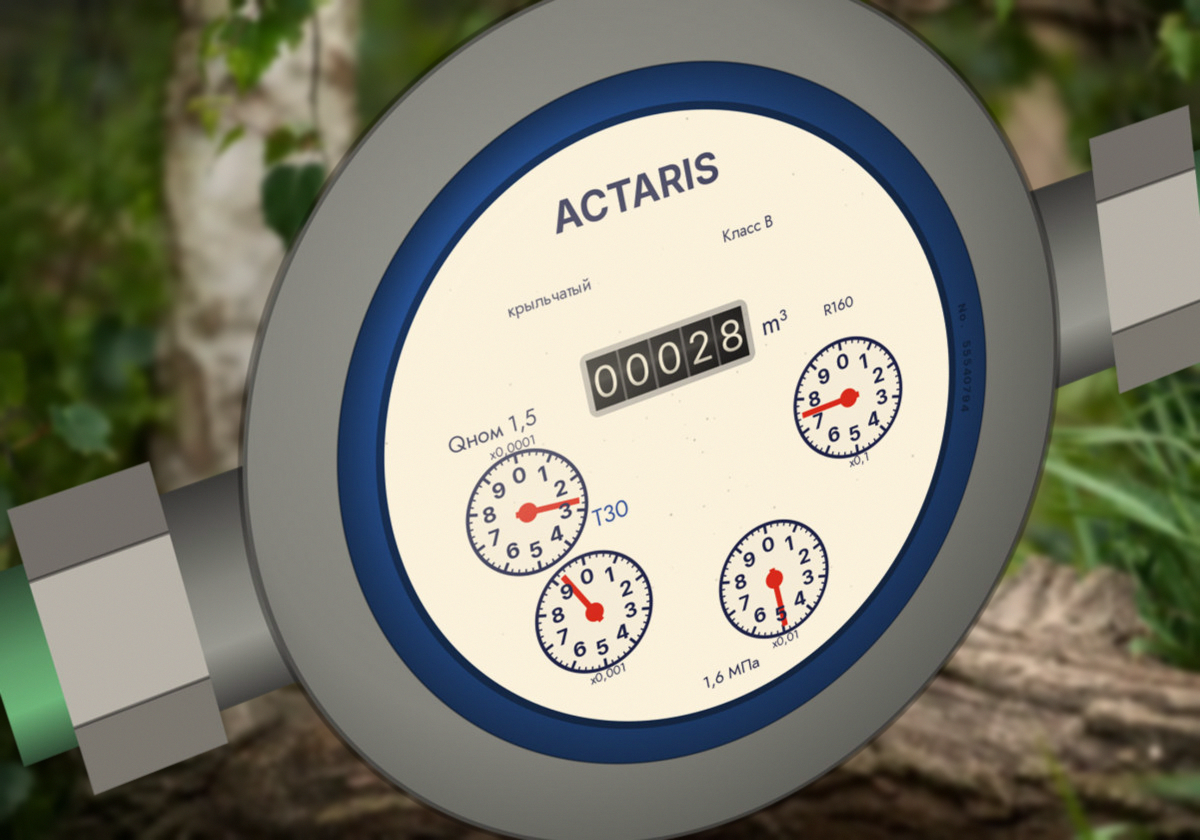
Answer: m³ 28.7492
